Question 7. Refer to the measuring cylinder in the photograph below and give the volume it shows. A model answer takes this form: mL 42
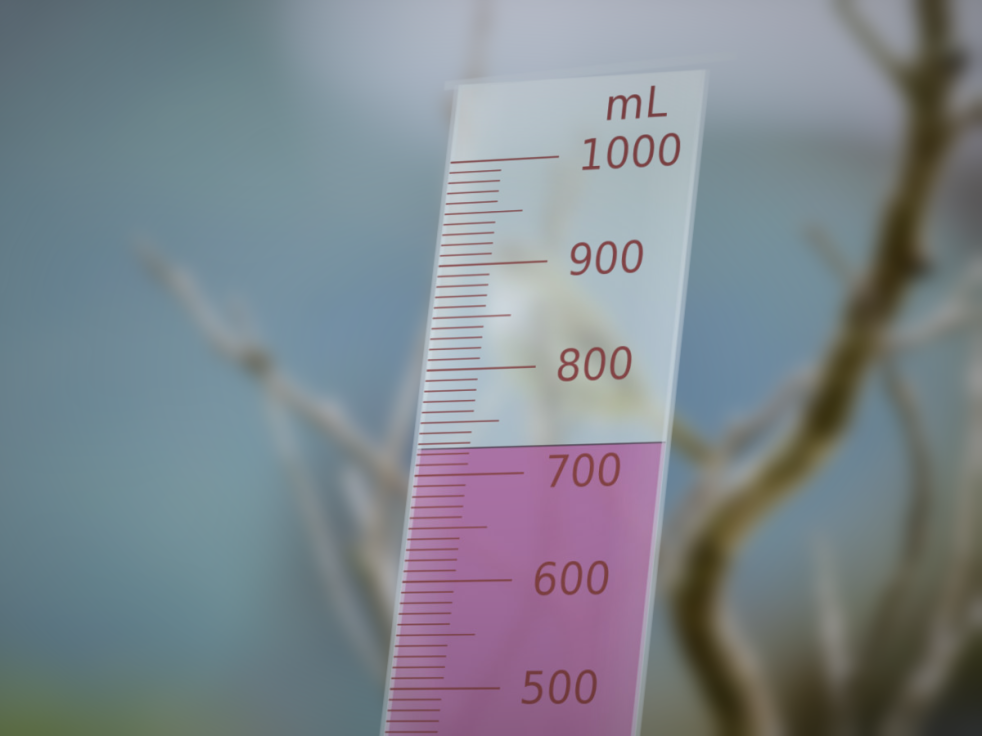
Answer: mL 725
